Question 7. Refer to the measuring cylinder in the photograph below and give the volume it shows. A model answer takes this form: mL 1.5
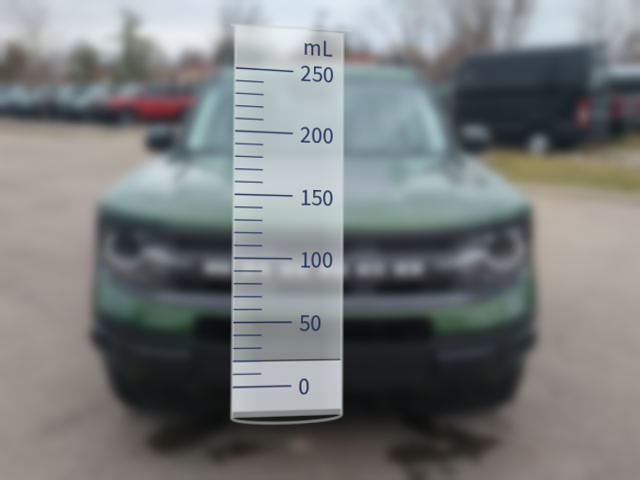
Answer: mL 20
